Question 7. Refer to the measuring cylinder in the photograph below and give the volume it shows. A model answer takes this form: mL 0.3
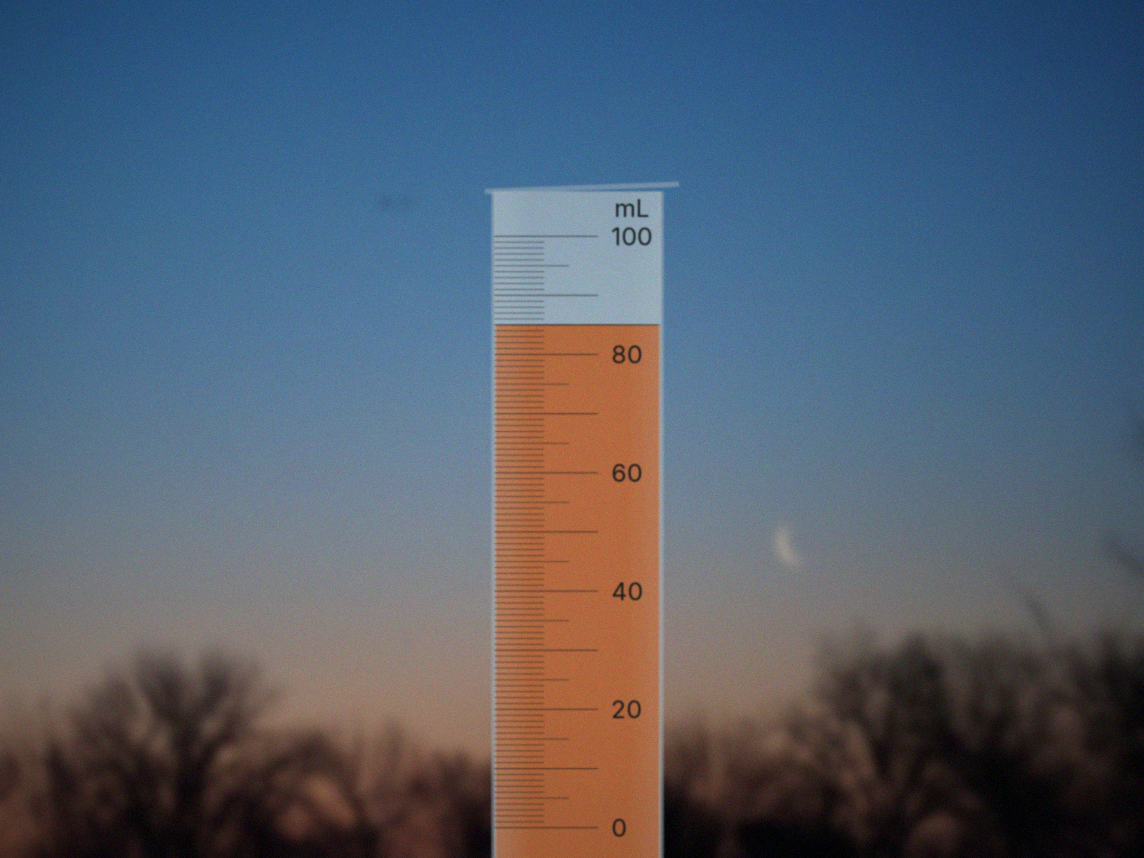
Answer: mL 85
